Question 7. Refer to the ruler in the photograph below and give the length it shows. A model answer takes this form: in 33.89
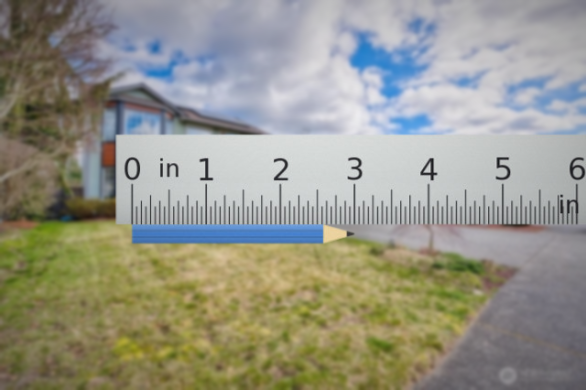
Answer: in 3
